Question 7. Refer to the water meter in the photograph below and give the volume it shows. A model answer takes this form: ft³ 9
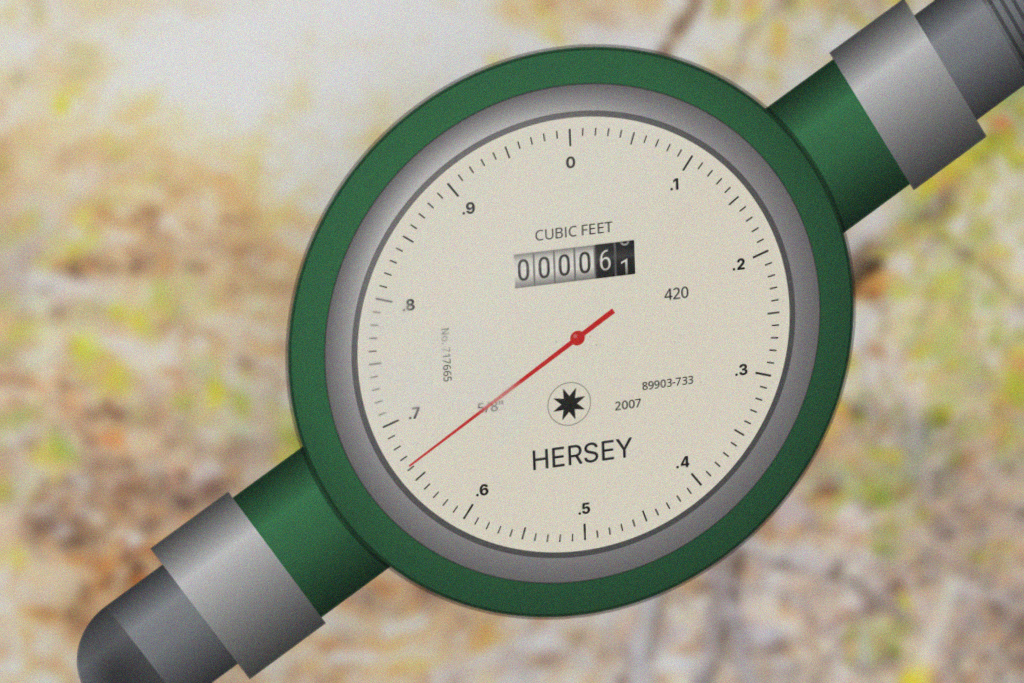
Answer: ft³ 60.66
